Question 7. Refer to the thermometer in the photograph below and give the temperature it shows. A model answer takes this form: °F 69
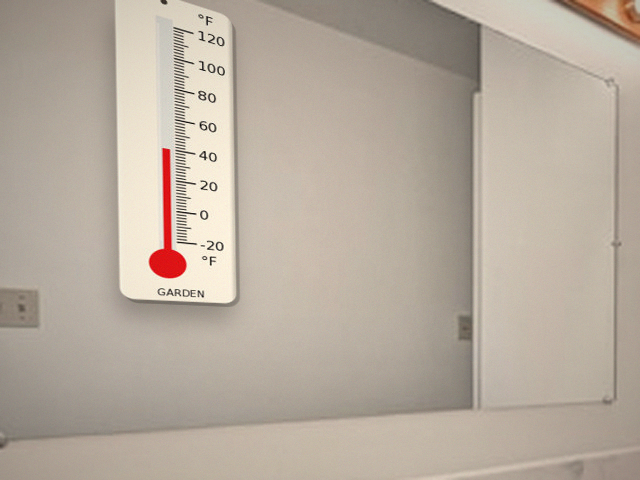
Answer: °F 40
